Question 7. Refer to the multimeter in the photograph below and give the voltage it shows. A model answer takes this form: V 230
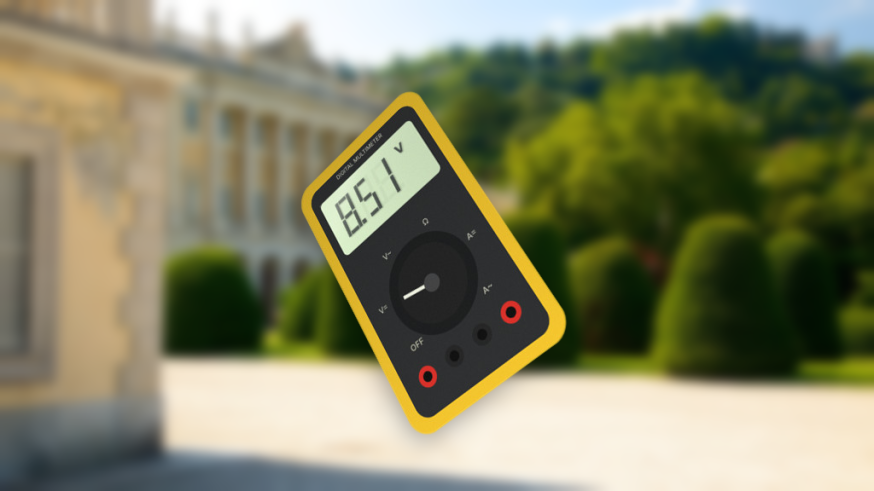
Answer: V 8.51
